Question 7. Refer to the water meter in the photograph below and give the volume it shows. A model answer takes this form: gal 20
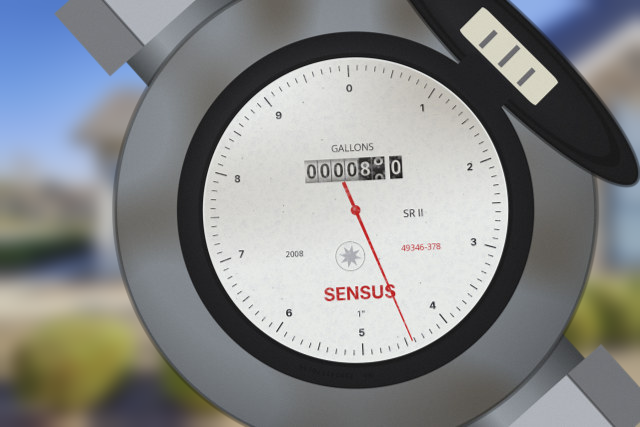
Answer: gal 884.4
